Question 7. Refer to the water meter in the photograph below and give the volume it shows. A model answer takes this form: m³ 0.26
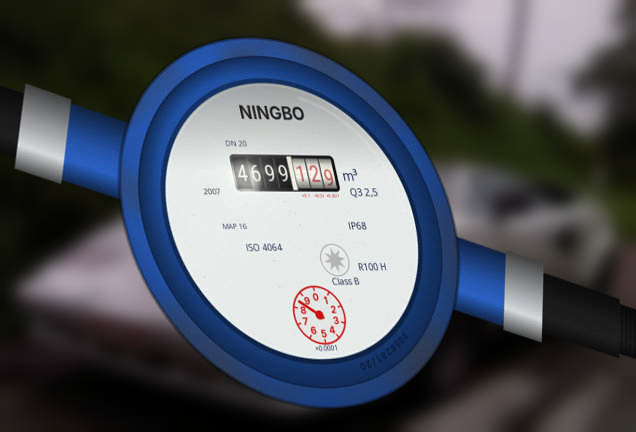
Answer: m³ 4699.1288
